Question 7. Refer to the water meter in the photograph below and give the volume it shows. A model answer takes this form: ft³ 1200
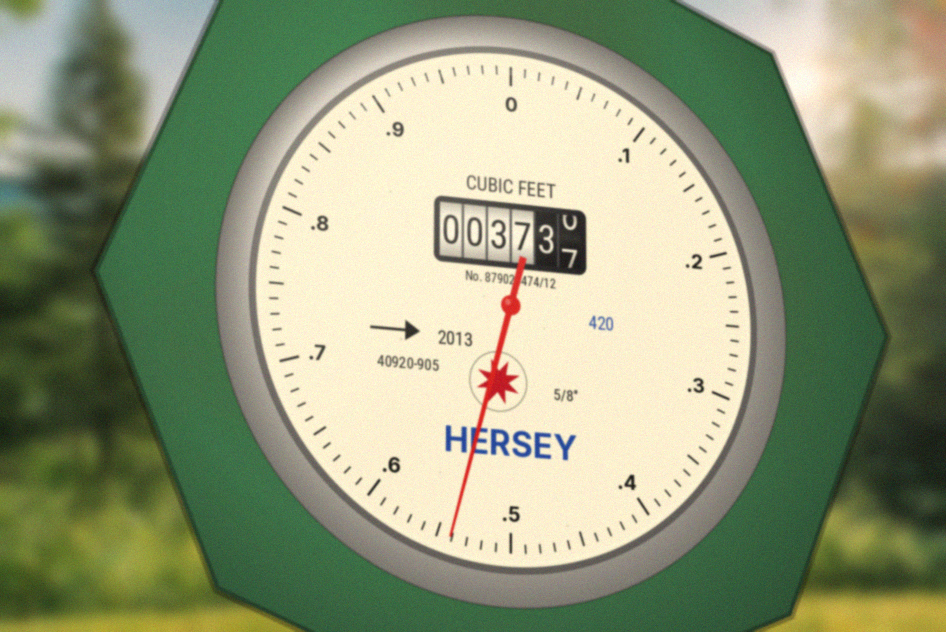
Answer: ft³ 3736.54
